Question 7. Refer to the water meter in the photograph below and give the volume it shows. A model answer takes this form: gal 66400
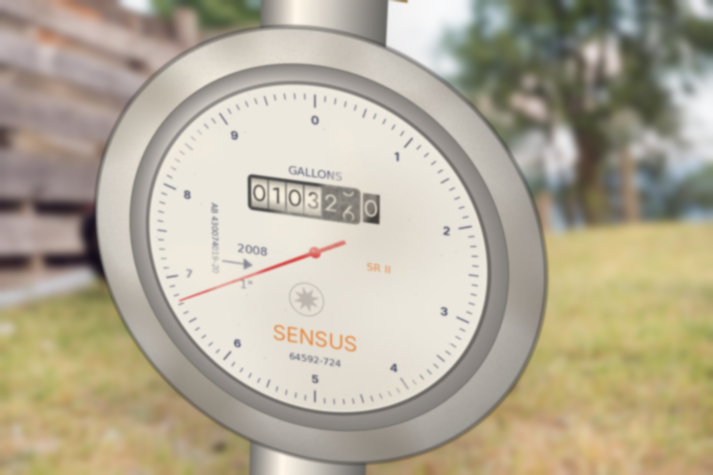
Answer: gal 103256.7
